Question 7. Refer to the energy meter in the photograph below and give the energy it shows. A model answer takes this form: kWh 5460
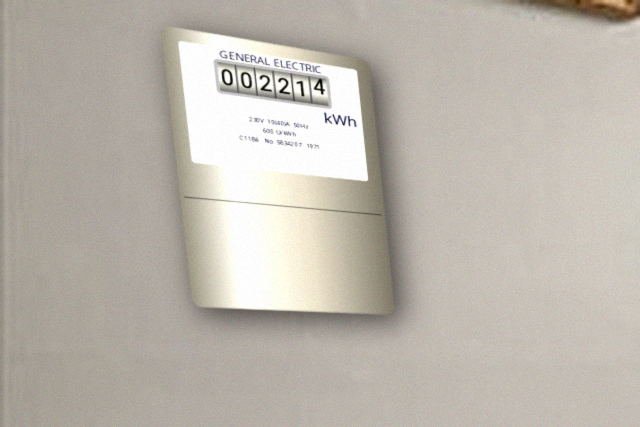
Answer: kWh 2214
